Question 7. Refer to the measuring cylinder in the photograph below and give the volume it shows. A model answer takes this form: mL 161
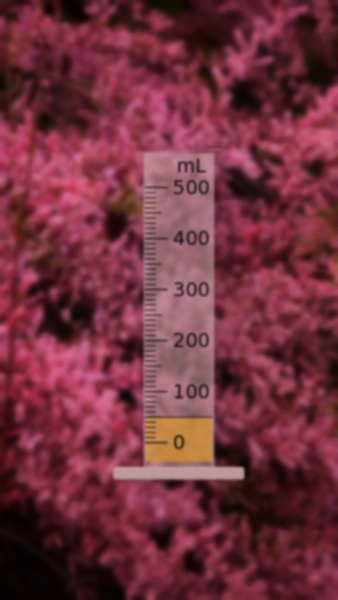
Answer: mL 50
